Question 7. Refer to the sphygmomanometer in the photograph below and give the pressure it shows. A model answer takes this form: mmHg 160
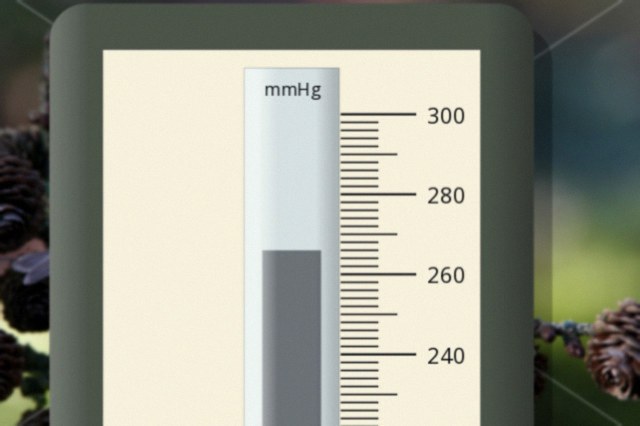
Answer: mmHg 266
